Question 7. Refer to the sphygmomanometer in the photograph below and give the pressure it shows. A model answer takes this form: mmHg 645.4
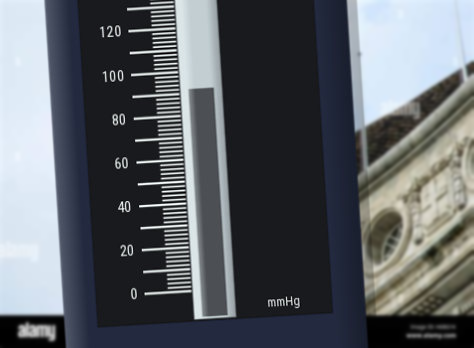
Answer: mmHg 92
